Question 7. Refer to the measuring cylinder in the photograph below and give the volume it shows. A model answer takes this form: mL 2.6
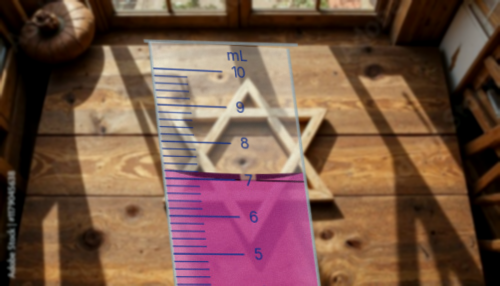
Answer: mL 7
